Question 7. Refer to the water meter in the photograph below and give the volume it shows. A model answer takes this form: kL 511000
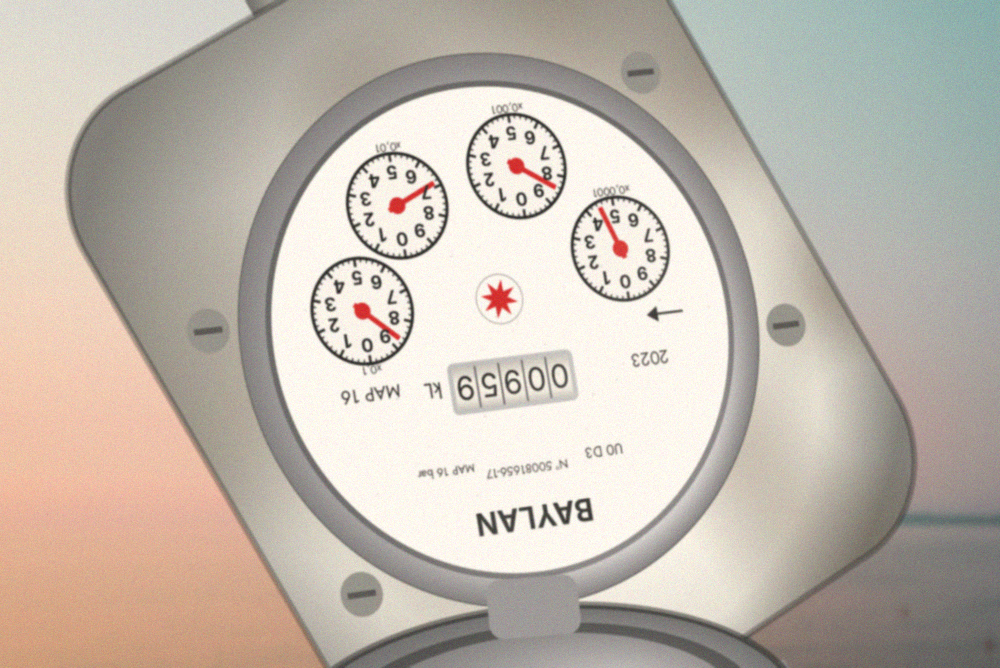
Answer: kL 959.8684
